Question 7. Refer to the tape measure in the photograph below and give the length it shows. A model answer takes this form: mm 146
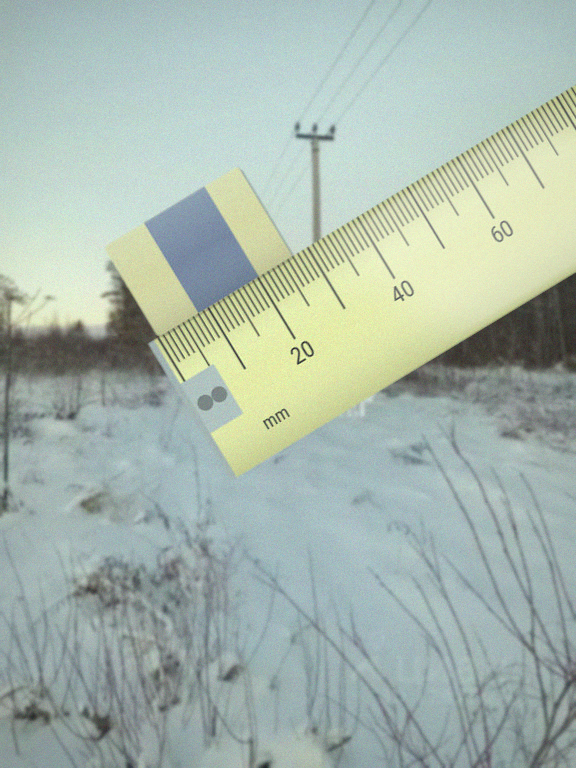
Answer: mm 27
